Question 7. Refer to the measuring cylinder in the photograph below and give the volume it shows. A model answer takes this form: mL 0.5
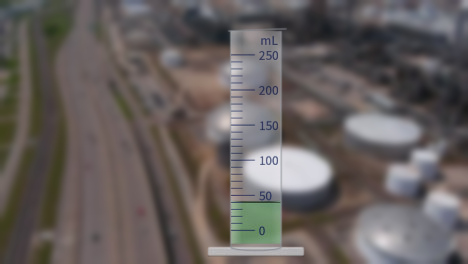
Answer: mL 40
